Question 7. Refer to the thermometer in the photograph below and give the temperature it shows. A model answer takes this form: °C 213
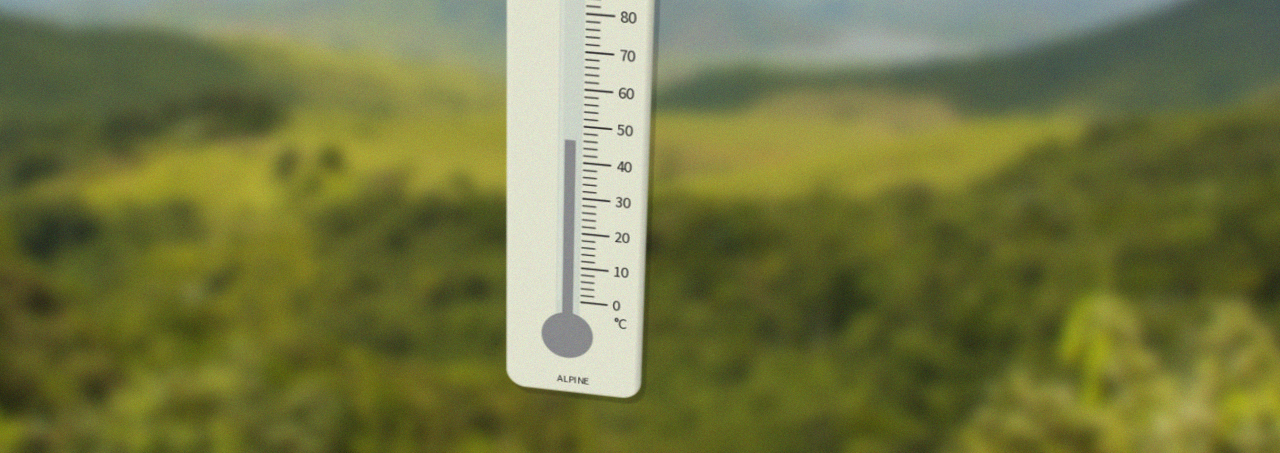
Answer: °C 46
